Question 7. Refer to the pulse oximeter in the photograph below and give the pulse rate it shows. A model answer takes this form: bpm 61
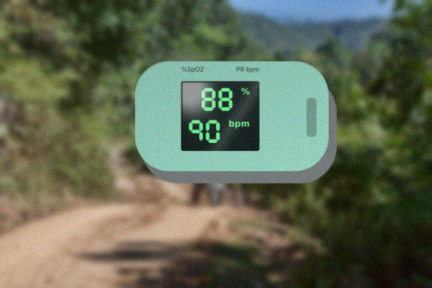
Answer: bpm 90
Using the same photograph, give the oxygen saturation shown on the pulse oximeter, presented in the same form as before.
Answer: % 88
